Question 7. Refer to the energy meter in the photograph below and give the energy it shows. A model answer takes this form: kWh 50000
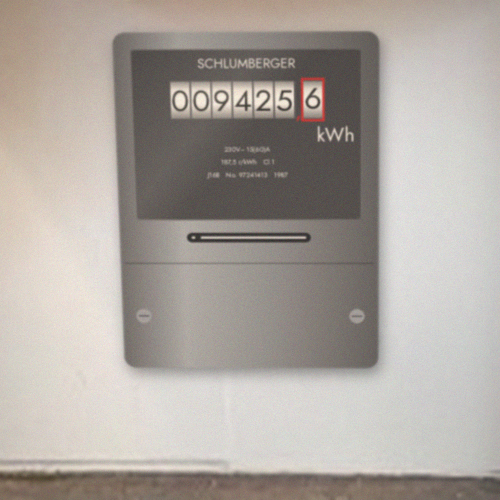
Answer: kWh 9425.6
